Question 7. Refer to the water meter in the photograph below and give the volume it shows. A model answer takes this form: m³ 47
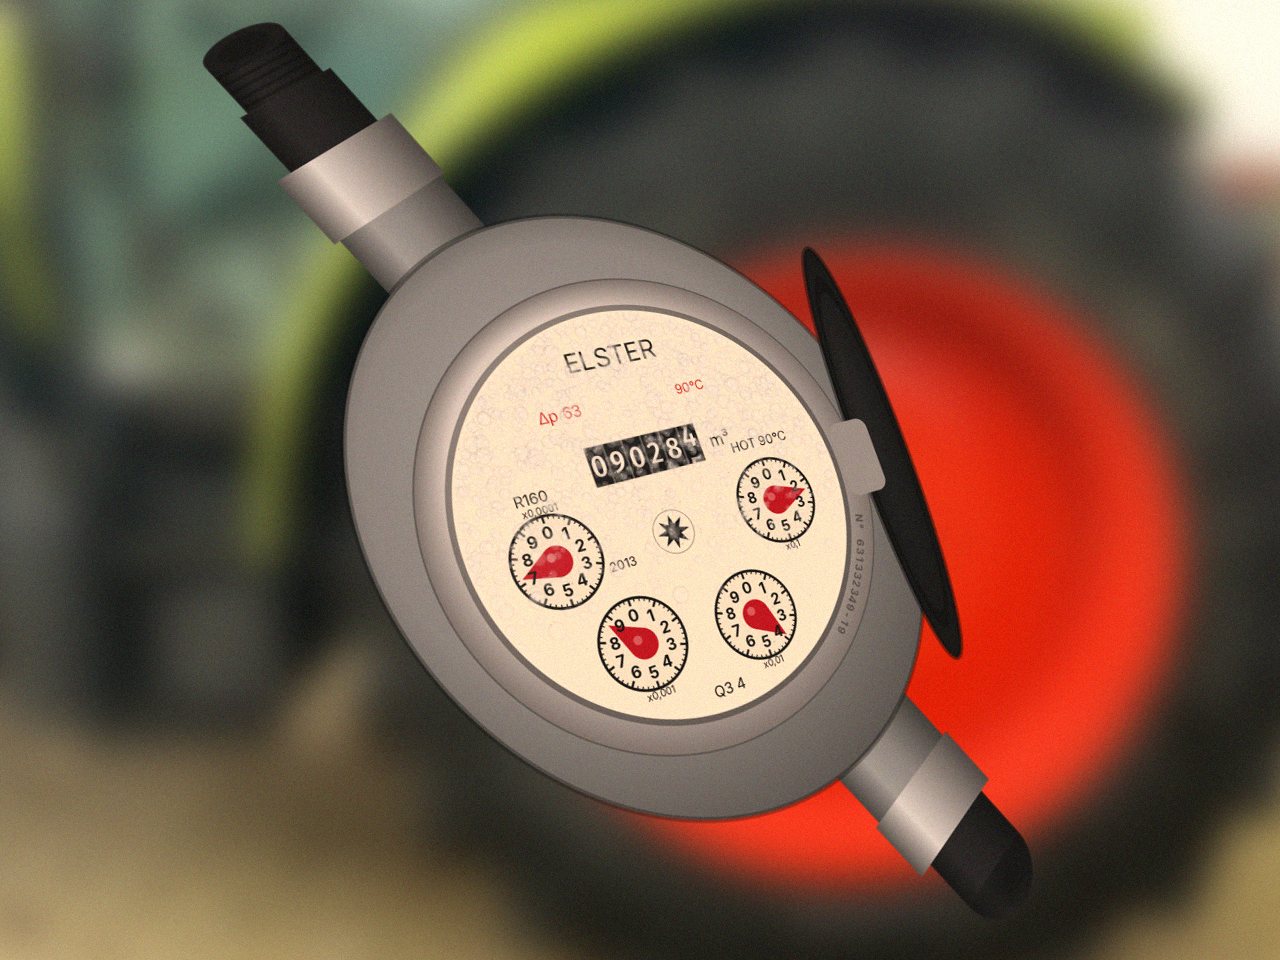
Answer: m³ 90284.2387
